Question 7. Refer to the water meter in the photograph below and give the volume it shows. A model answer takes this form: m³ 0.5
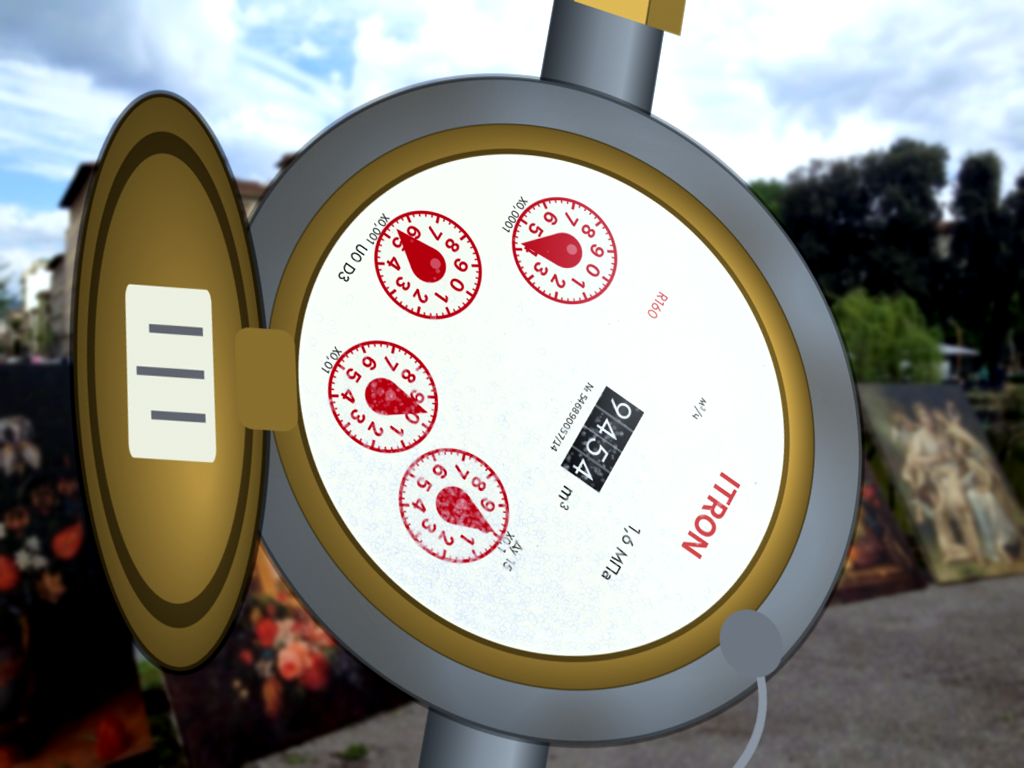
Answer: m³ 9453.9954
